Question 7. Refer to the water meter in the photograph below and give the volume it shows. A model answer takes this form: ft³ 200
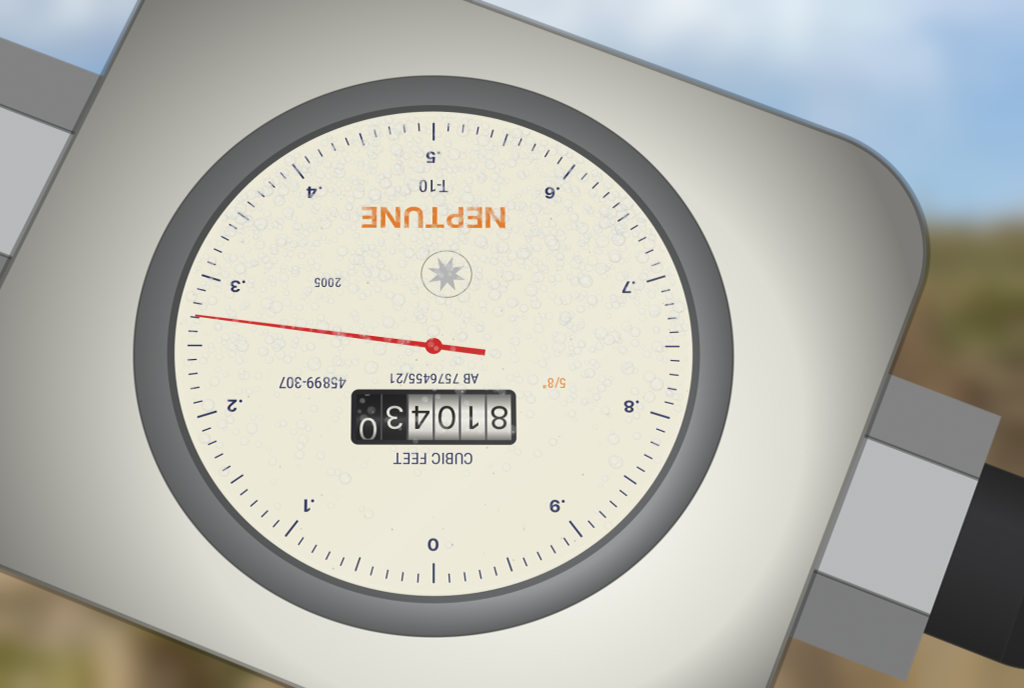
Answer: ft³ 810430.27
